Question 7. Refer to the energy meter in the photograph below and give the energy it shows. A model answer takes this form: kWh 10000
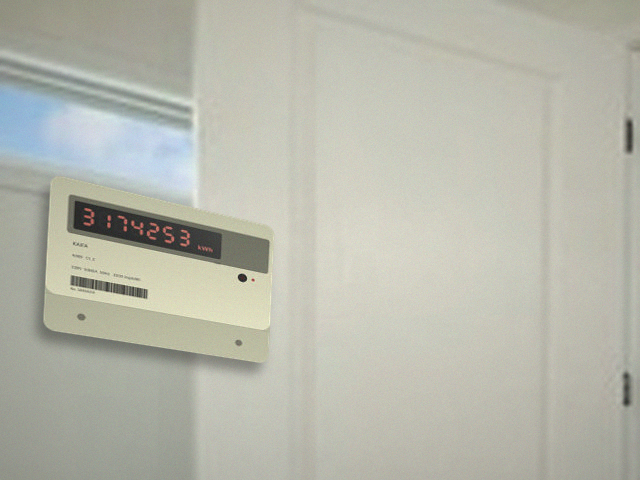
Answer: kWh 3174253
